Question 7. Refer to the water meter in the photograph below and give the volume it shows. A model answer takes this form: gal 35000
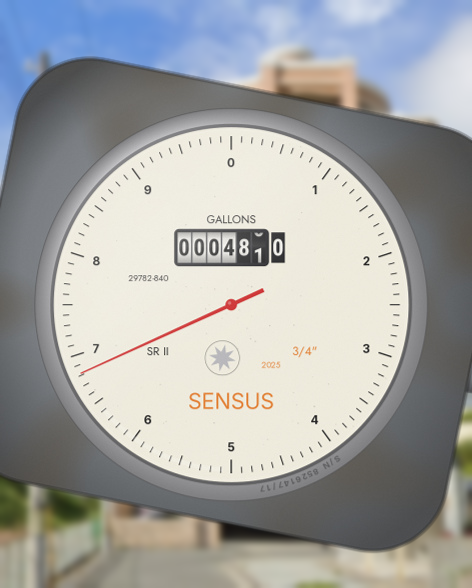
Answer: gal 4806.8
